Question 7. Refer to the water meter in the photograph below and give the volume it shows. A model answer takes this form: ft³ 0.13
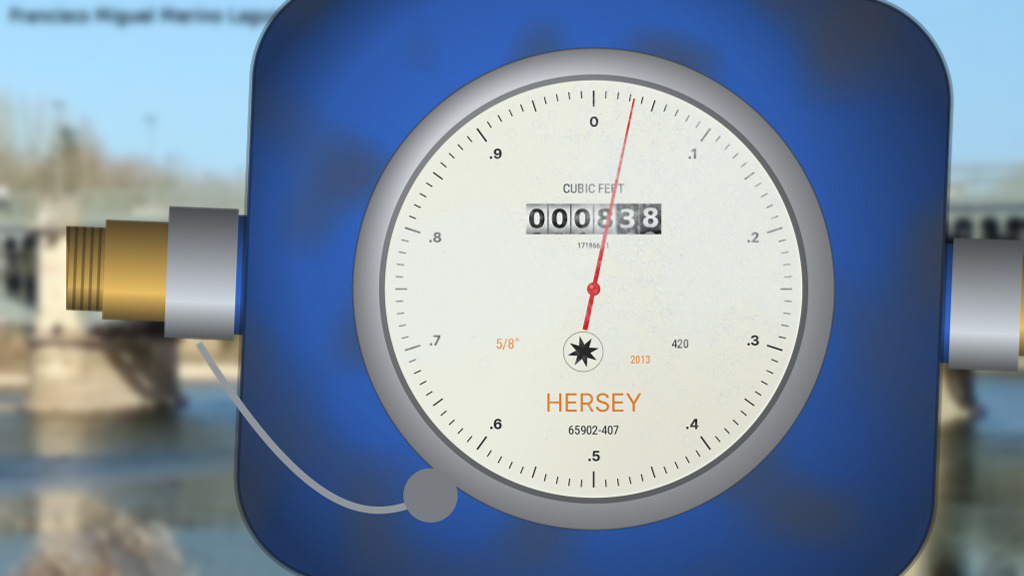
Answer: ft³ 838.03
